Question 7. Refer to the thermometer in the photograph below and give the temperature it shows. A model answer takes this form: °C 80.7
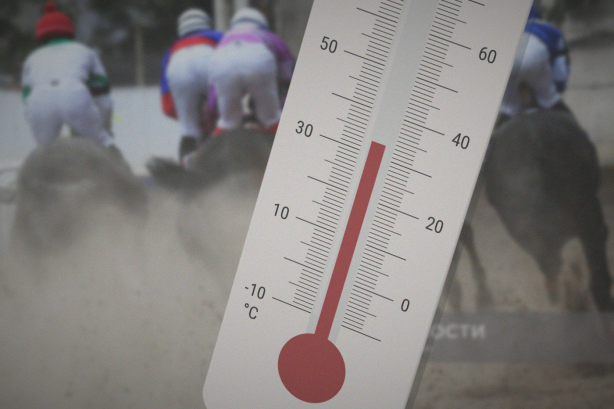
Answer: °C 33
